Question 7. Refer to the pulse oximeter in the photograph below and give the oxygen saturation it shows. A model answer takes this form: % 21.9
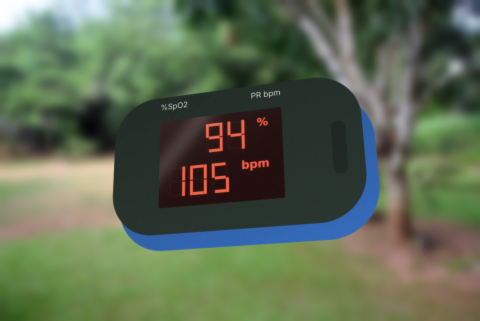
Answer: % 94
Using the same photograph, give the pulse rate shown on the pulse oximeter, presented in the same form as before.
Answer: bpm 105
